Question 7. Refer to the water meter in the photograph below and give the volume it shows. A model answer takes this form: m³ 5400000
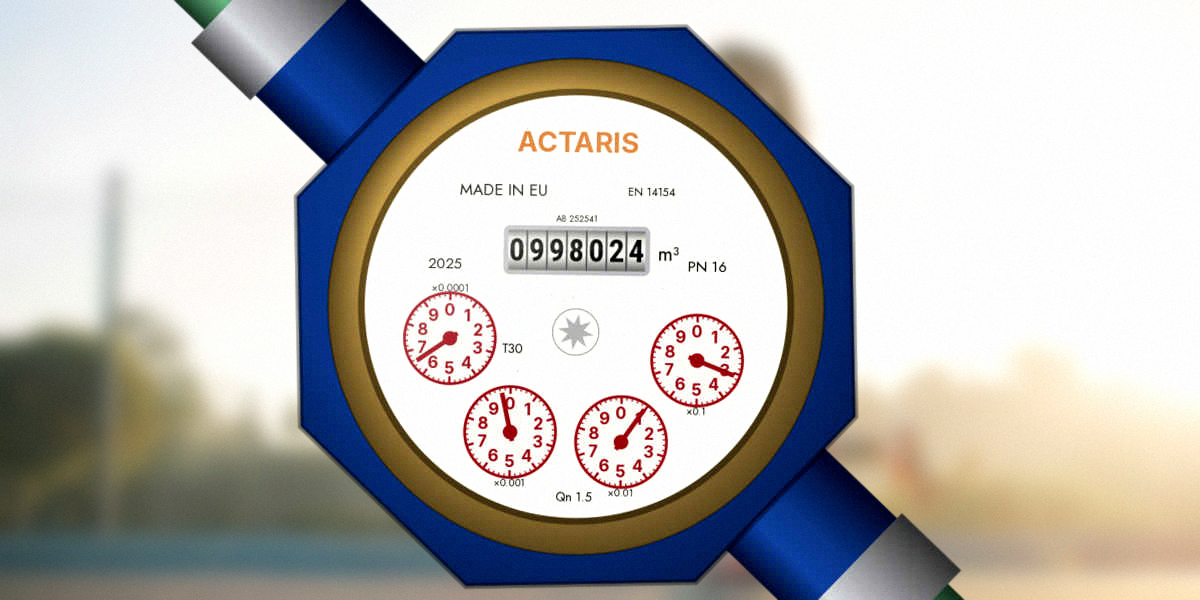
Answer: m³ 998024.3096
